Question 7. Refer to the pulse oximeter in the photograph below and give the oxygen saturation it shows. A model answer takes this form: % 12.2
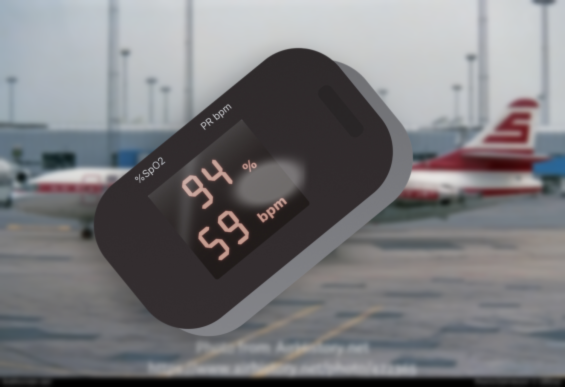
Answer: % 94
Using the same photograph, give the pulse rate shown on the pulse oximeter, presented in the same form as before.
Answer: bpm 59
